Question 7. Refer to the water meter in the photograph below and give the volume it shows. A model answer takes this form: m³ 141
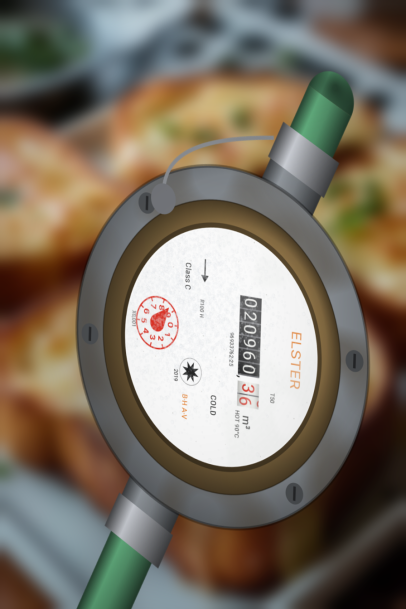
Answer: m³ 20960.358
